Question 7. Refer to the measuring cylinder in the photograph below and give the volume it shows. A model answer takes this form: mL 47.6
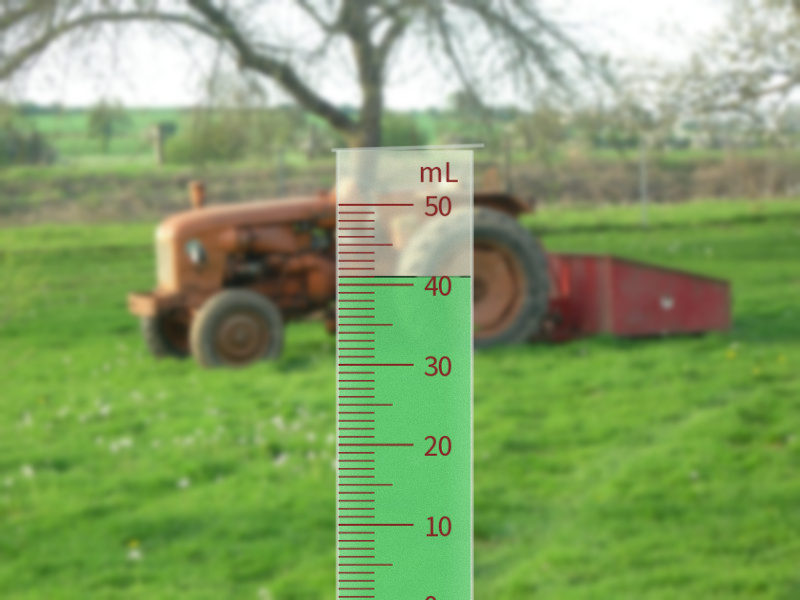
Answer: mL 41
